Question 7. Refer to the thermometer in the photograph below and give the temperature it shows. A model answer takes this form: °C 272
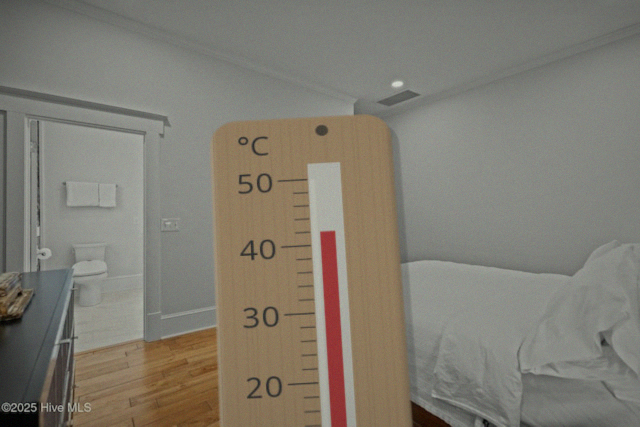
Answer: °C 42
